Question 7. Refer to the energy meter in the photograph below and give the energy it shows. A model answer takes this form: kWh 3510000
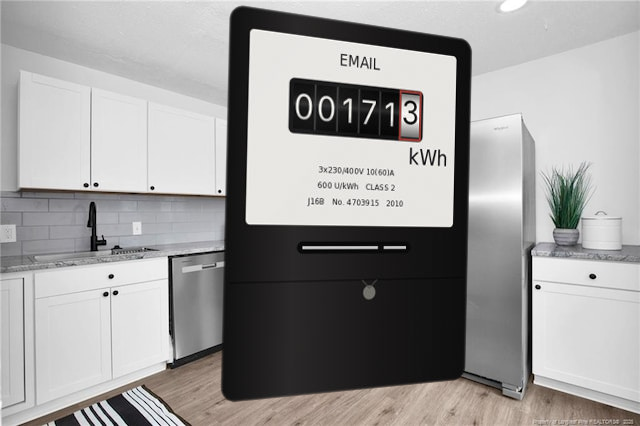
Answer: kWh 171.3
